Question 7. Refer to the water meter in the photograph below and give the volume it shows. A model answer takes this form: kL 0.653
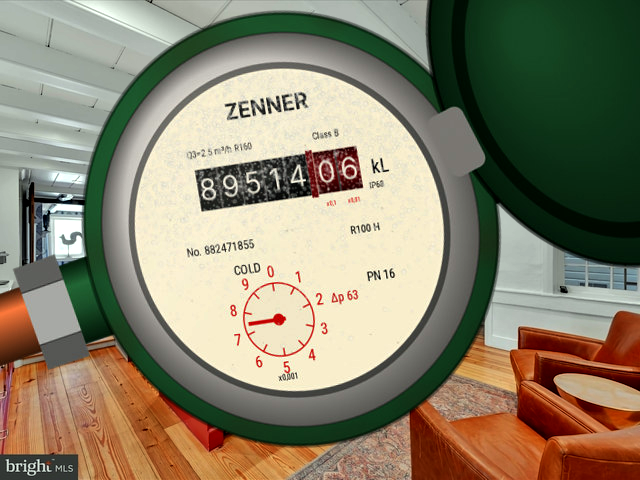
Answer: kL 89514.067
